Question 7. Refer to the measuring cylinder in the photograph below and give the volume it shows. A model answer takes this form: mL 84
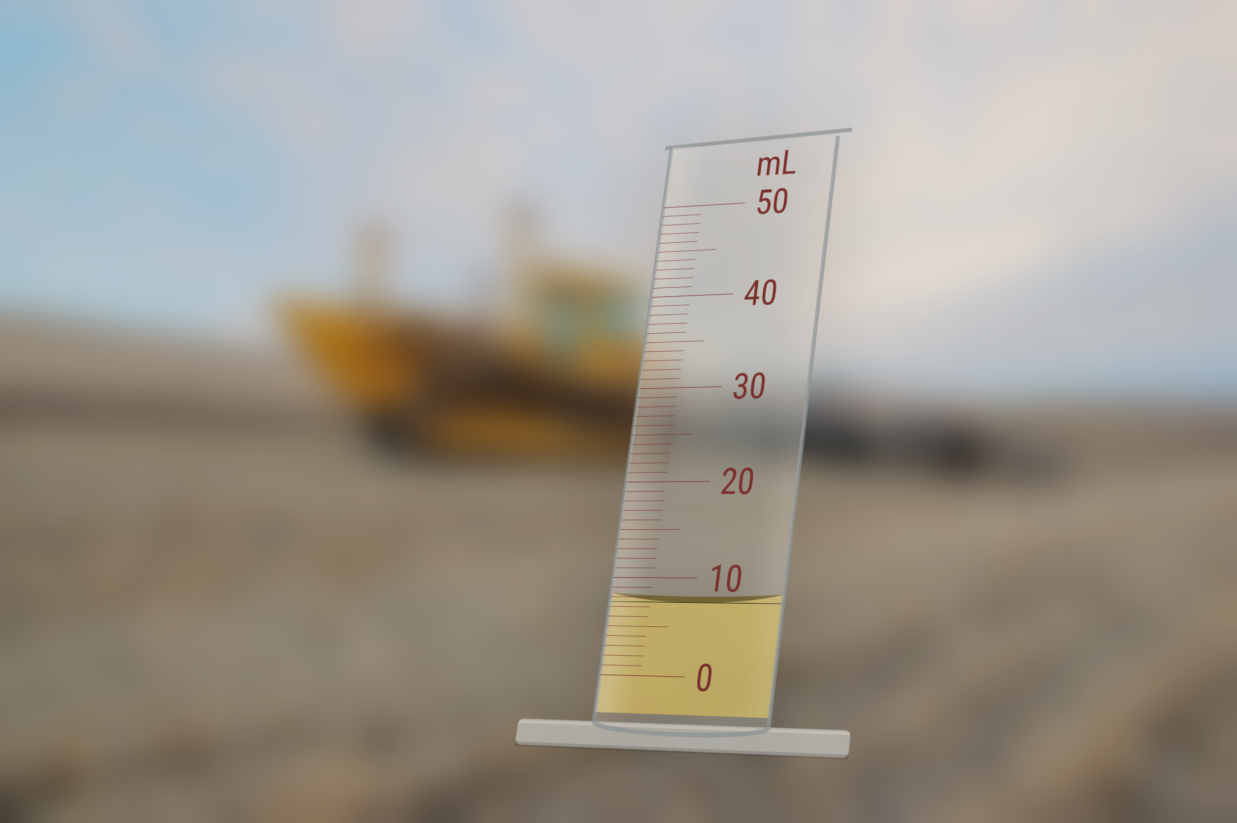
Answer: mL 7.5
